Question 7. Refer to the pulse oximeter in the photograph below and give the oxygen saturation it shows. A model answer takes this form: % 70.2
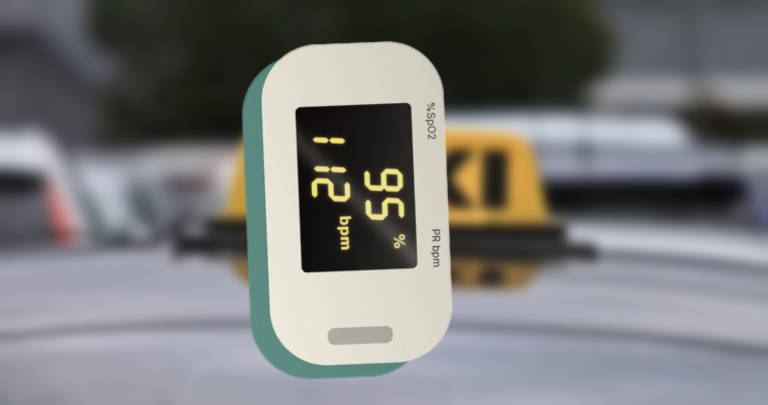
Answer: % 95
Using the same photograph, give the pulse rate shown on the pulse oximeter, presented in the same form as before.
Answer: bpm 112
